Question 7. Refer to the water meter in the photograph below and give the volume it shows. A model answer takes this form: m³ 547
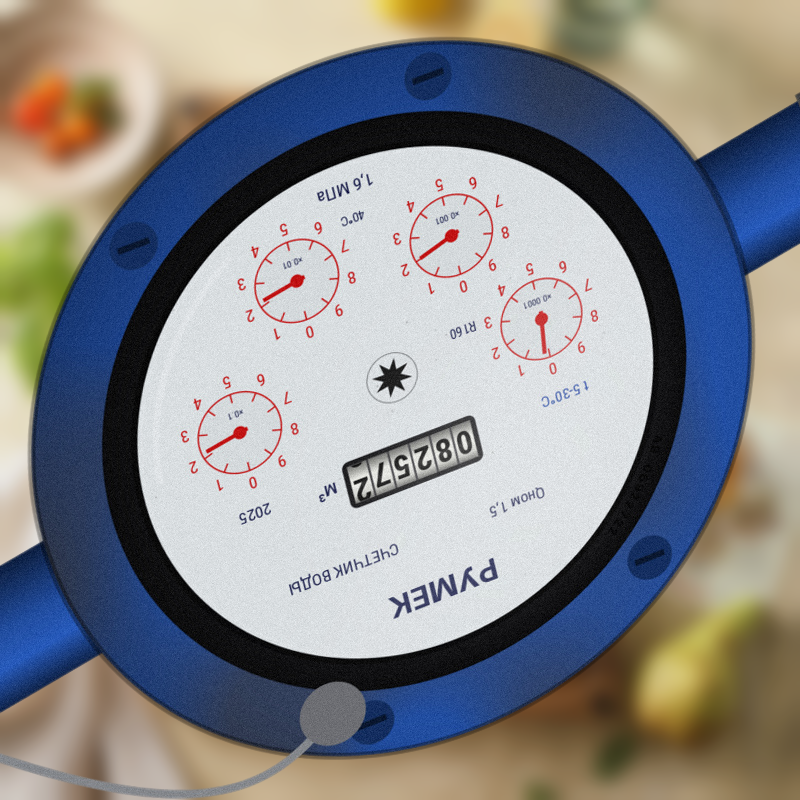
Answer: m³ 82572.2220
